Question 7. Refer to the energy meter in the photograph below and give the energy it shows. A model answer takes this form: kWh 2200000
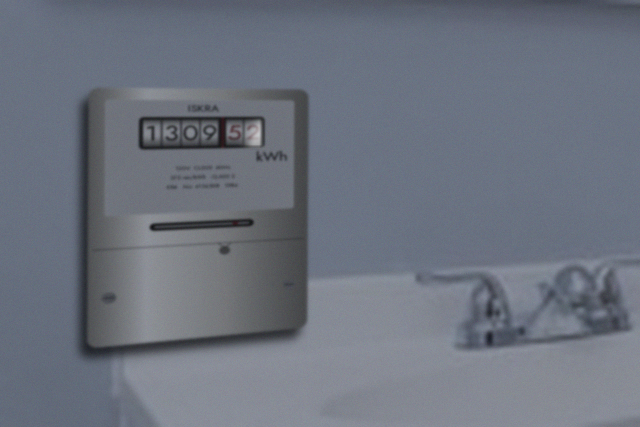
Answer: kWh 1309.52
